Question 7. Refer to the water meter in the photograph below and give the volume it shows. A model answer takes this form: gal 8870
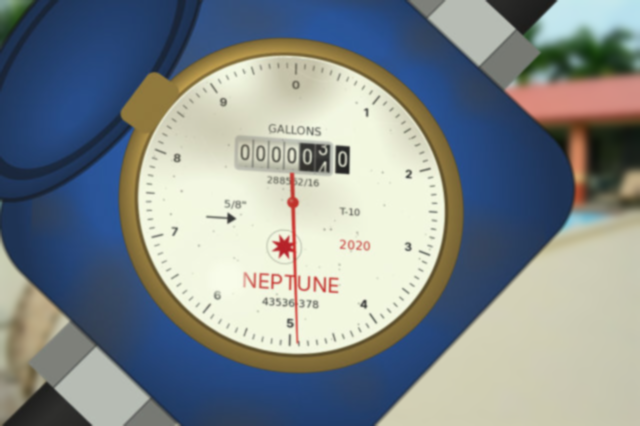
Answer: gal 34.9
